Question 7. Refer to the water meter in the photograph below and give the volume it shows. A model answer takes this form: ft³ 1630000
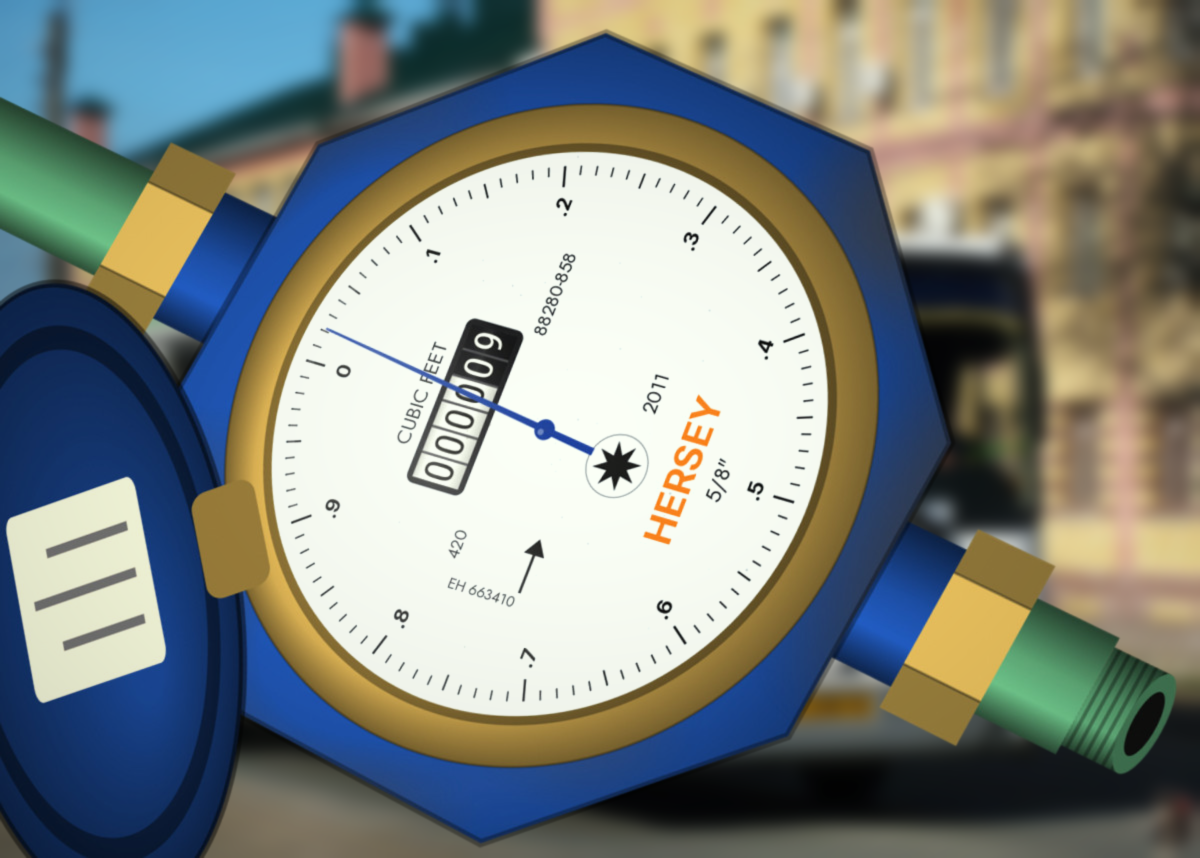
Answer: ft³ 9.02
